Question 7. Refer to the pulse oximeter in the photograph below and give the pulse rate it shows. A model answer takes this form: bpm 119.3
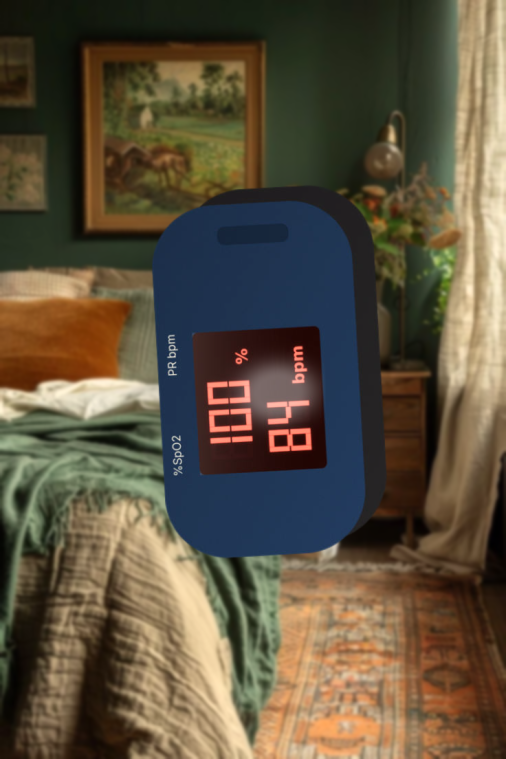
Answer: bpm 84
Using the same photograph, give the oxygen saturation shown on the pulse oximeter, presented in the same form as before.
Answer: % 100
